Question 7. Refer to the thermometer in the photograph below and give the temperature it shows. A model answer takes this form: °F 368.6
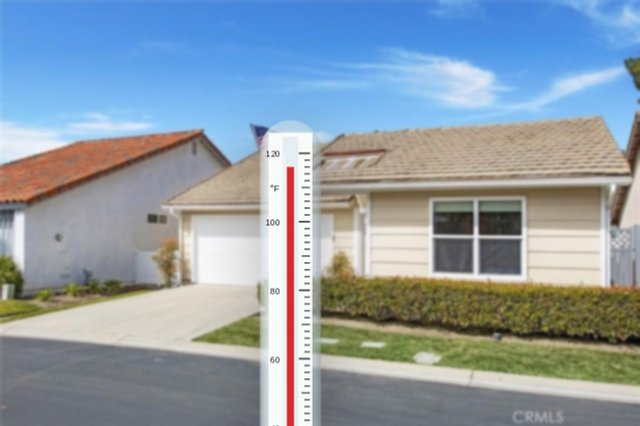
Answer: °F 116
